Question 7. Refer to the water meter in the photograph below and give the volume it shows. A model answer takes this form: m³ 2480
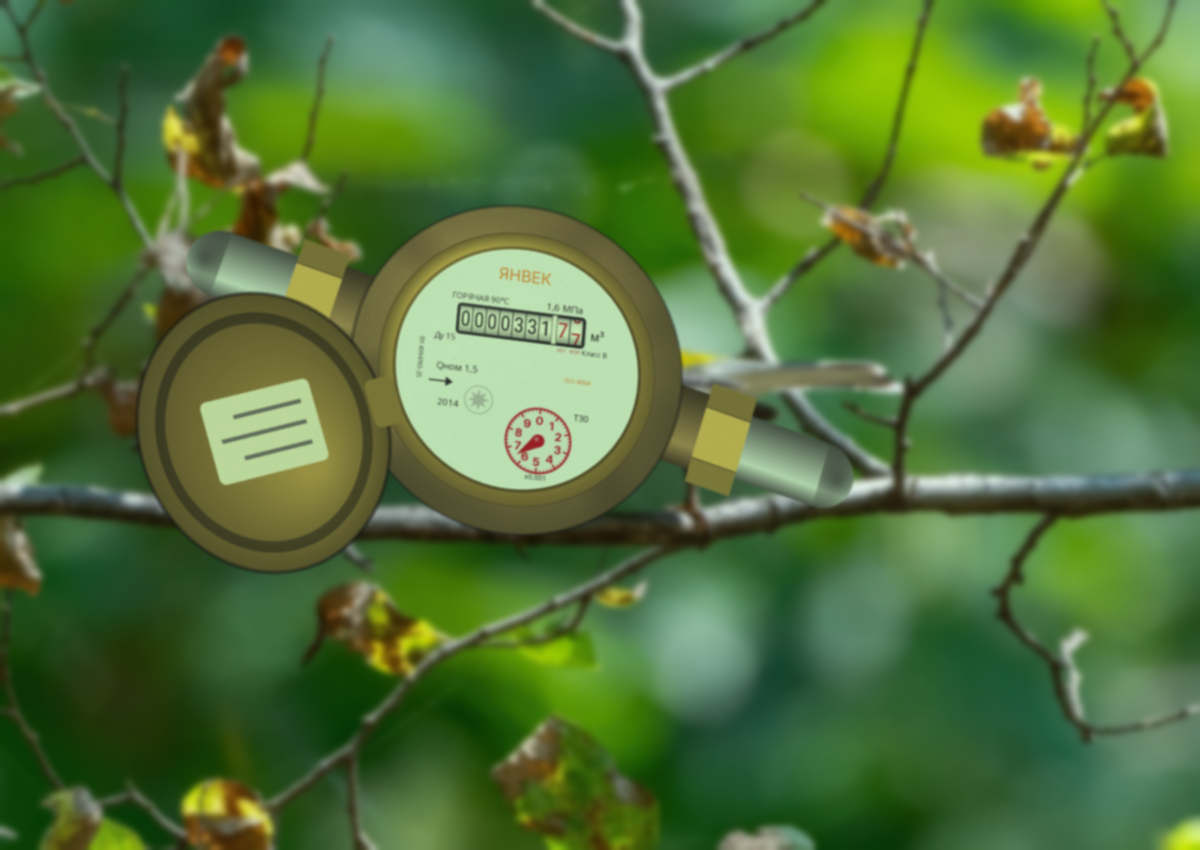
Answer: m³ 331.766
